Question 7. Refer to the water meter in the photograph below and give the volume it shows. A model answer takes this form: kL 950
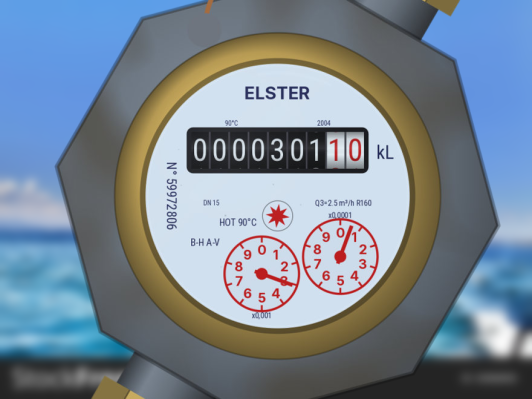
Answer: kL 301.1030
